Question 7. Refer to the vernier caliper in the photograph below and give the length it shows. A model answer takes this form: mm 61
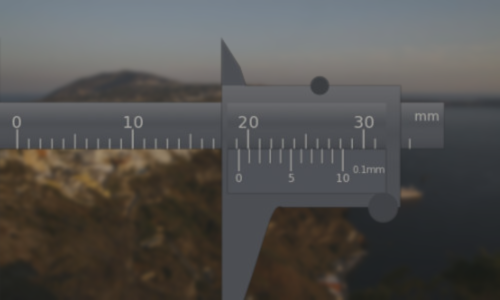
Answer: mm 19.2
